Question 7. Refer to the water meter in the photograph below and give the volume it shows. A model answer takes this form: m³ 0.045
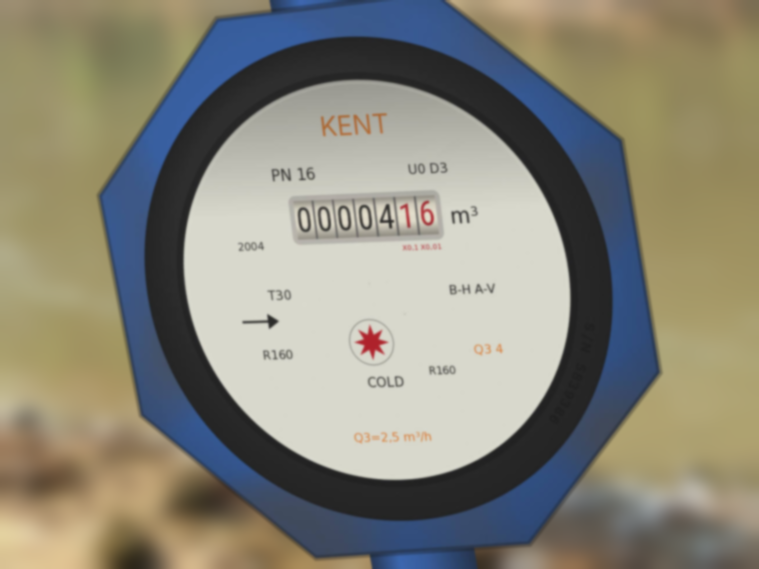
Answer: m³ 4.16
